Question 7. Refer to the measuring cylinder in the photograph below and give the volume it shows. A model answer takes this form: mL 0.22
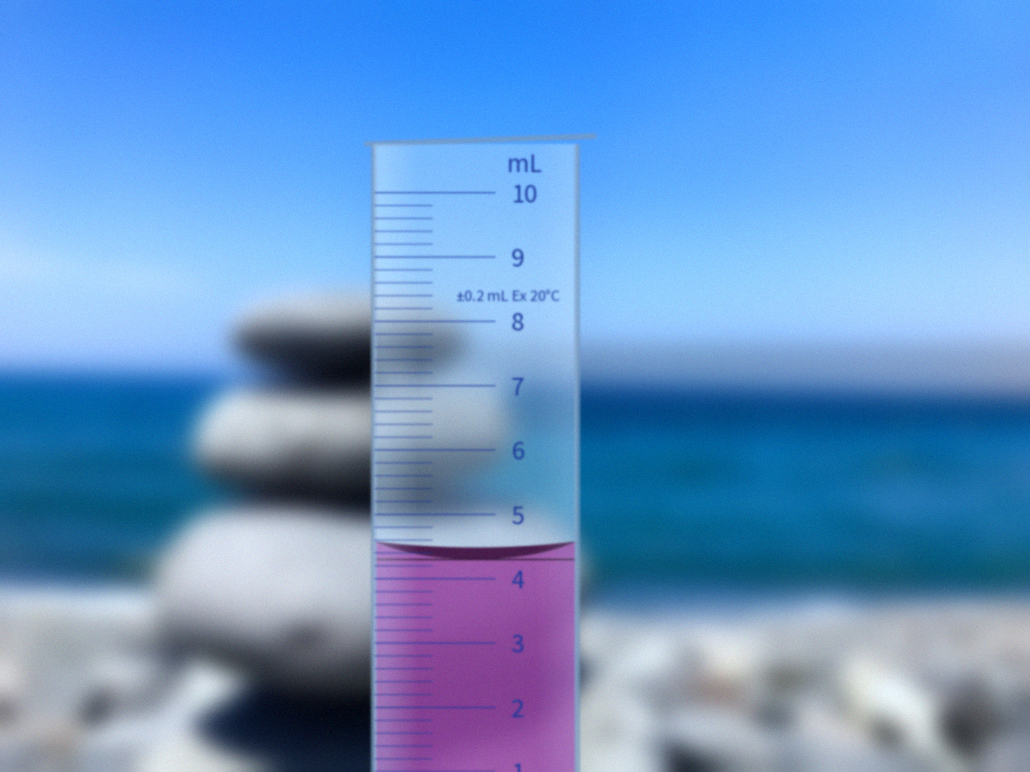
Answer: mL 4.3
